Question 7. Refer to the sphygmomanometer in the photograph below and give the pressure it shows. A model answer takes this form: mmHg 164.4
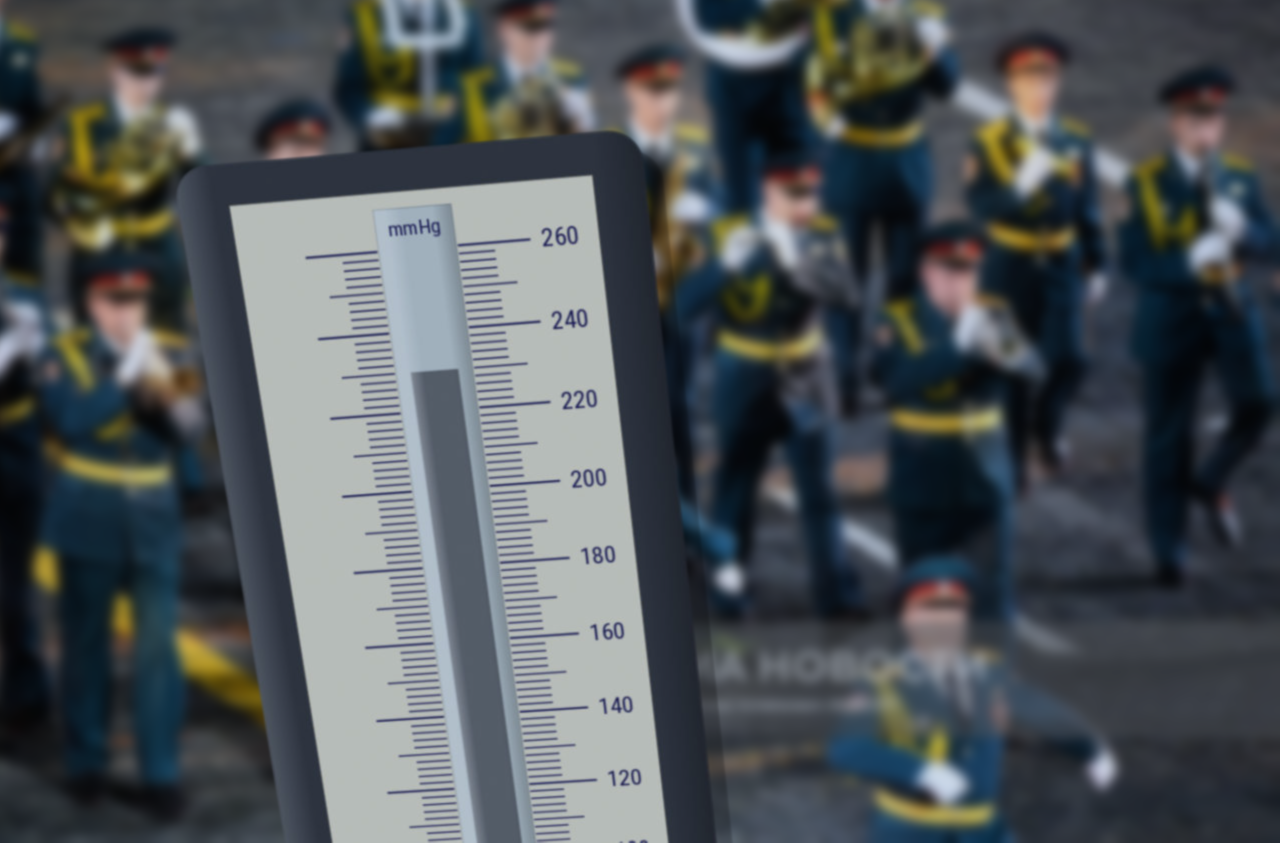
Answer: mmHg 230
